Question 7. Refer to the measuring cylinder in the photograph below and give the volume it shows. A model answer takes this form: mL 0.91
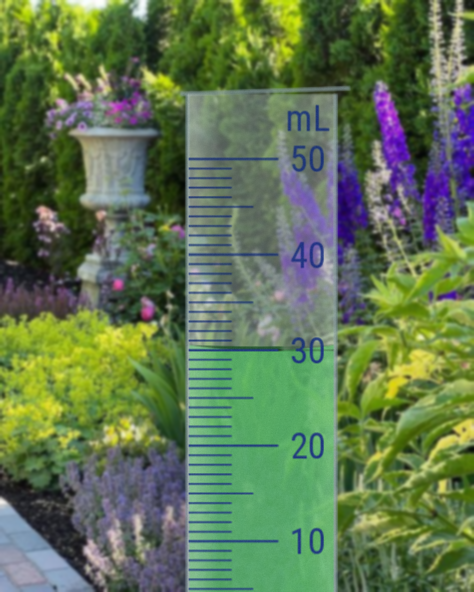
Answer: mL 30
